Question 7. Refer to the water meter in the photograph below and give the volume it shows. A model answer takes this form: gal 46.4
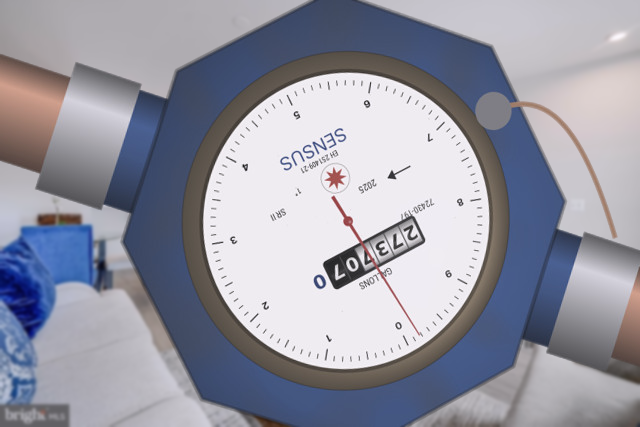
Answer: gal 2737069.8
